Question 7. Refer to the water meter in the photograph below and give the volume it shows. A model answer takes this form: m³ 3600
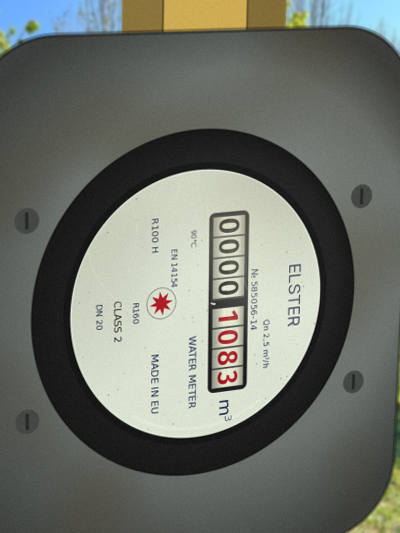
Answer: m³ 0.1083
